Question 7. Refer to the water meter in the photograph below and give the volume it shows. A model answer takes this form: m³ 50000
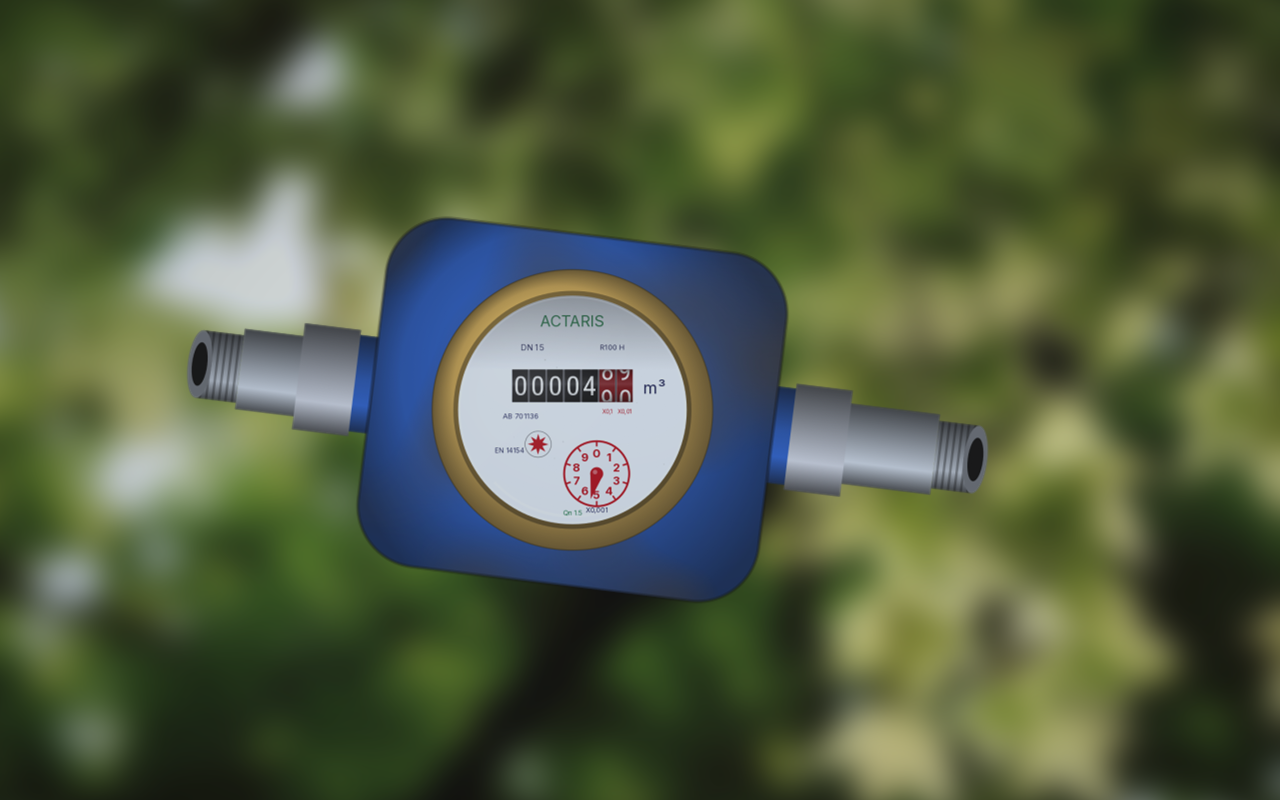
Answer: m³ 4.895
